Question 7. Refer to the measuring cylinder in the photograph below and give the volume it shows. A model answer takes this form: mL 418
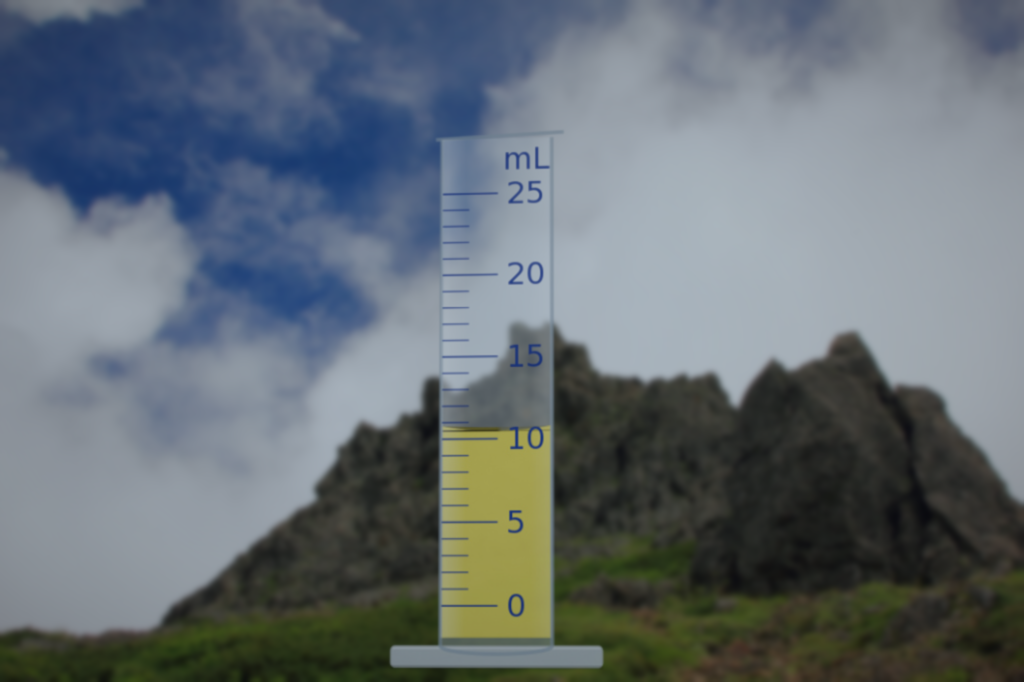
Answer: mL 10.5
